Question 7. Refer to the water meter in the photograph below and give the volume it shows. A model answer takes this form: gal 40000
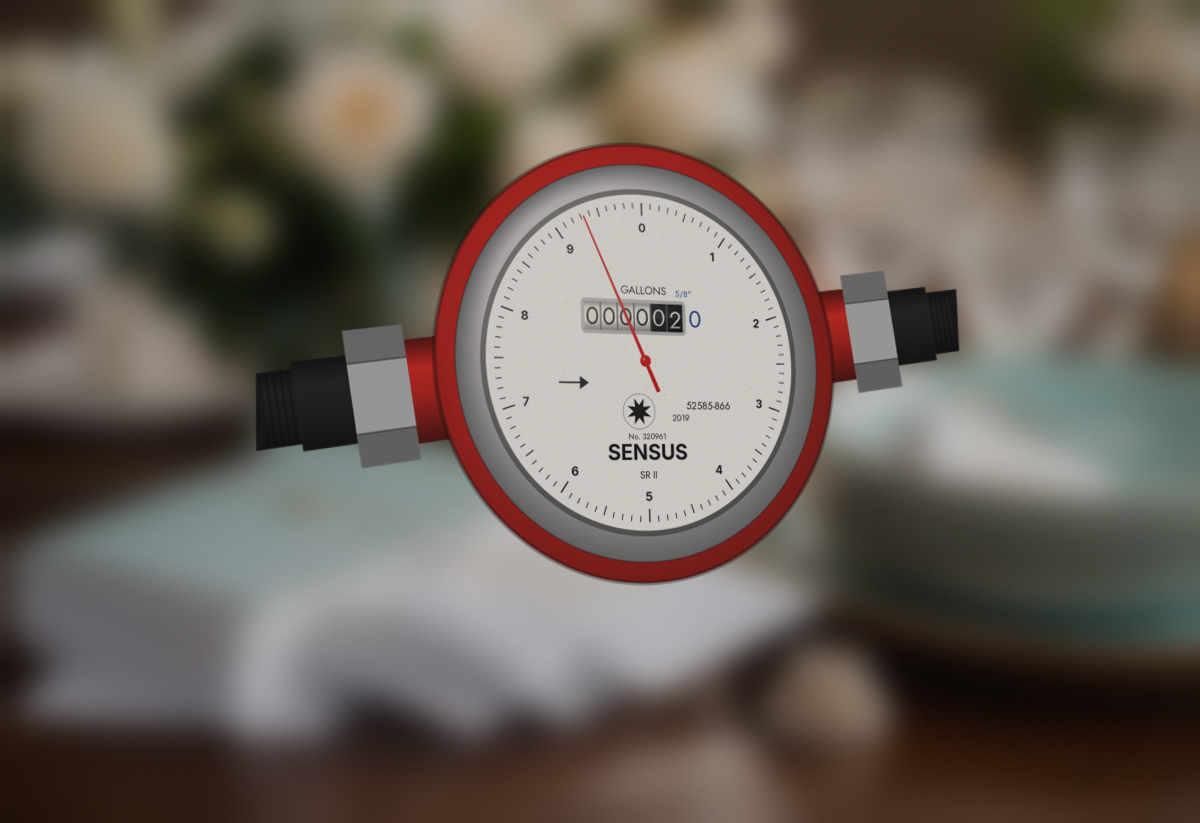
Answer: gal 19.3
